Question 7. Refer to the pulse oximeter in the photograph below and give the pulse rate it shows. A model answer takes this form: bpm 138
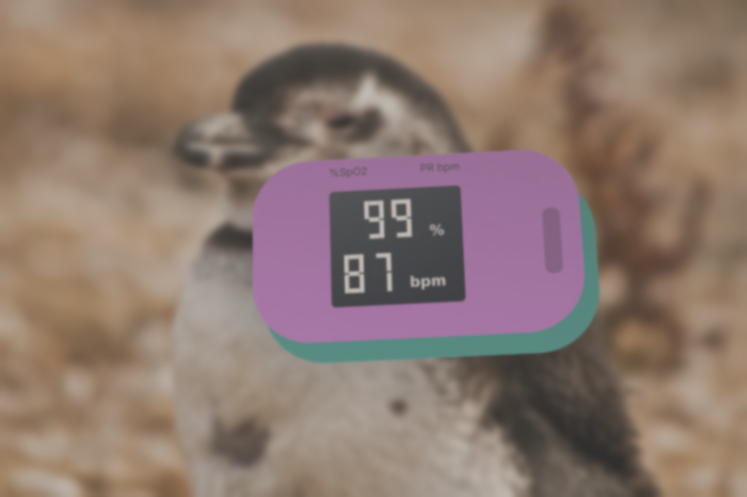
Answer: bpm 87
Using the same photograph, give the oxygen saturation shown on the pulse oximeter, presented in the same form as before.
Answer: % 99
